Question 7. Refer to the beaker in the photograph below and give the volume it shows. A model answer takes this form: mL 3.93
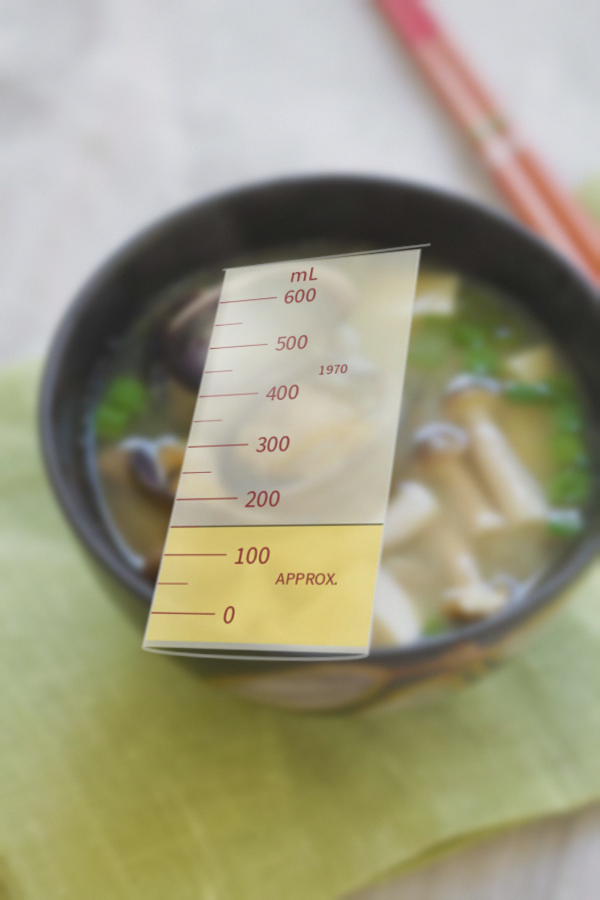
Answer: mL 150
